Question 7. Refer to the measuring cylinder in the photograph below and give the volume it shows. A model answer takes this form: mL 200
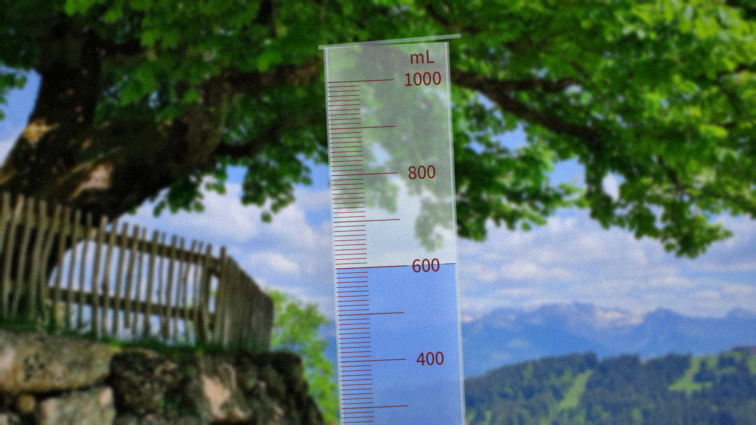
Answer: mL 600
